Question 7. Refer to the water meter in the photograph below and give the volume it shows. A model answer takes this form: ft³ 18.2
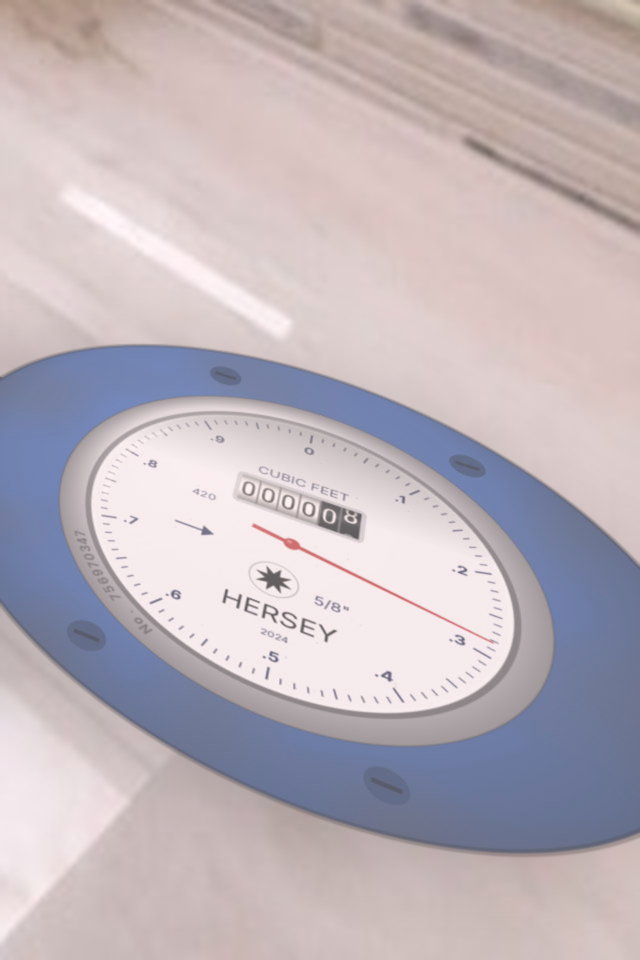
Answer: ft³ 8.28
